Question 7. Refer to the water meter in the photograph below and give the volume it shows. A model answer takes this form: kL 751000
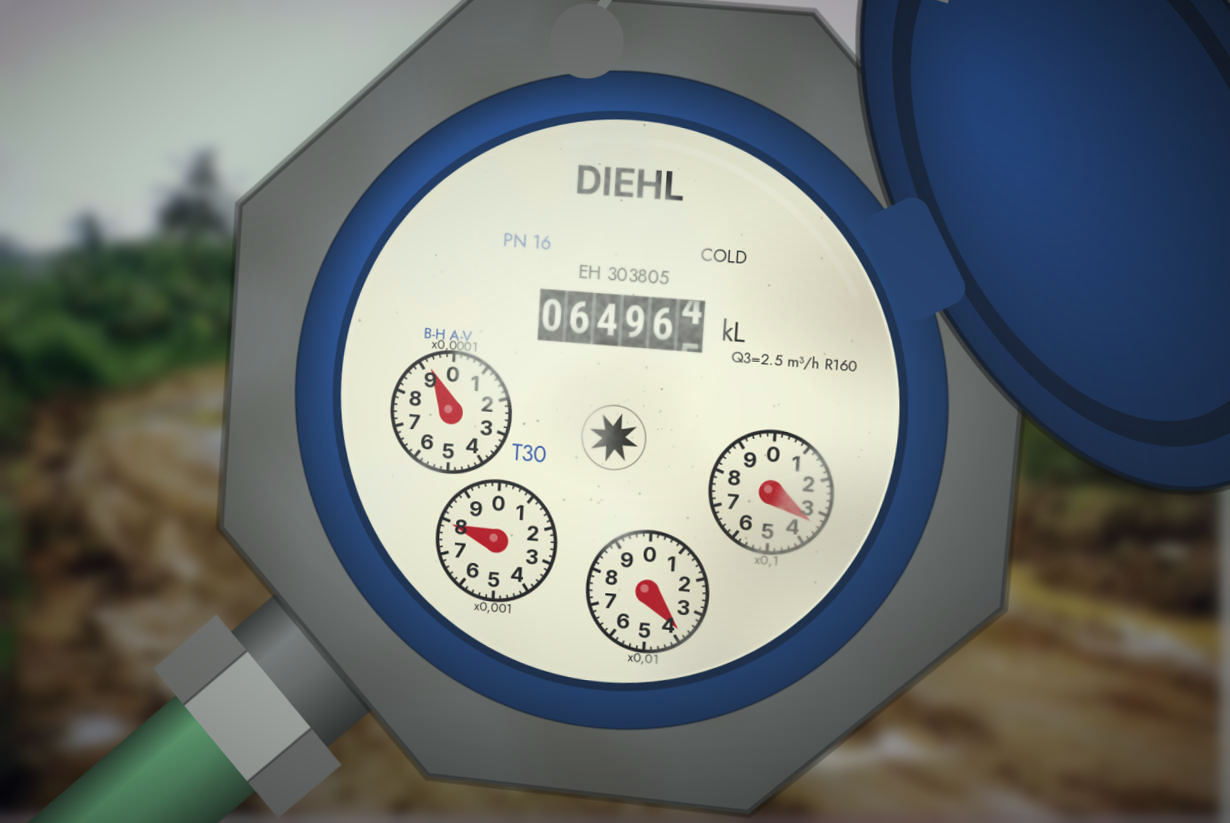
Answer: kL 64964.3379
